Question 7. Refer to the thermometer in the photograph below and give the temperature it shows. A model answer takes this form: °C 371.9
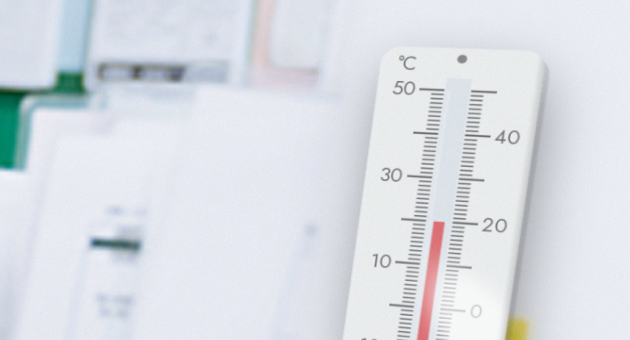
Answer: °C 20
